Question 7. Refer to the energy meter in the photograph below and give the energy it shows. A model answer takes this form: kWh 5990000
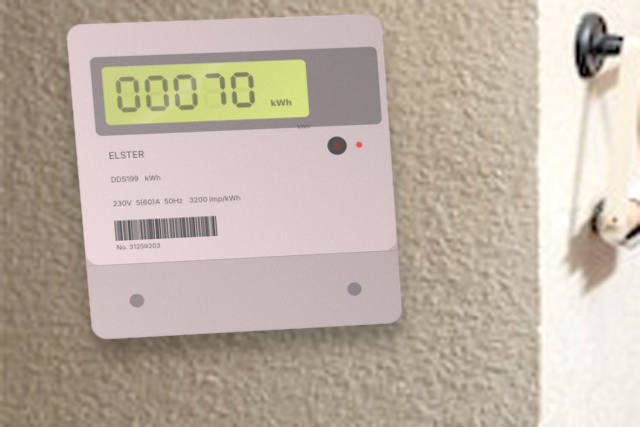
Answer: kWh 70
